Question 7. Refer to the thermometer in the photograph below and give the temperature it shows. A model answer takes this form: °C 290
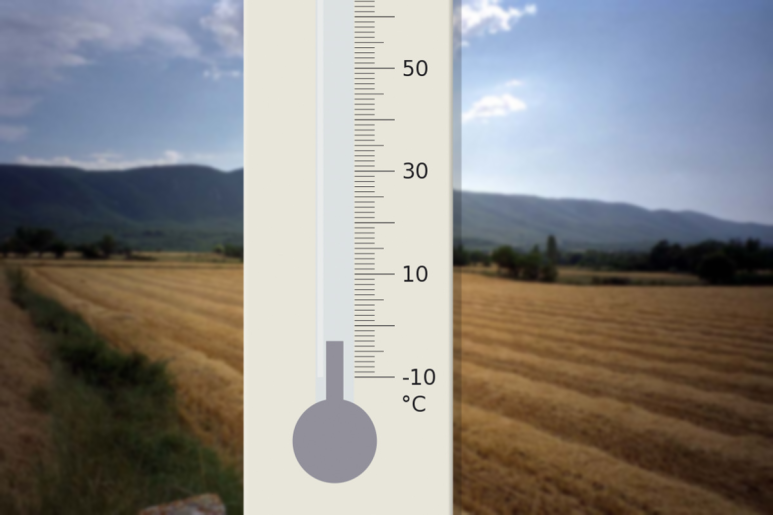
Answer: °C -3
